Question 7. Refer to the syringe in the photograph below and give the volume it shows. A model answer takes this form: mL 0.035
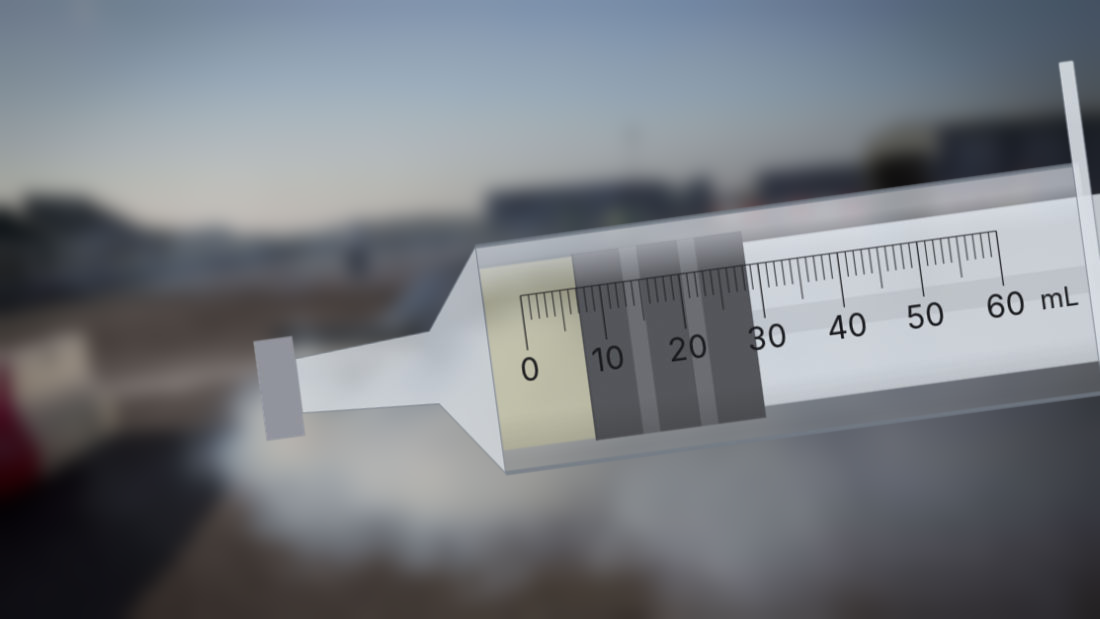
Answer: mL 7
